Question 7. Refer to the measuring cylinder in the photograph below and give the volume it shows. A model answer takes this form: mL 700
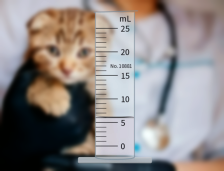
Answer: mL 6
